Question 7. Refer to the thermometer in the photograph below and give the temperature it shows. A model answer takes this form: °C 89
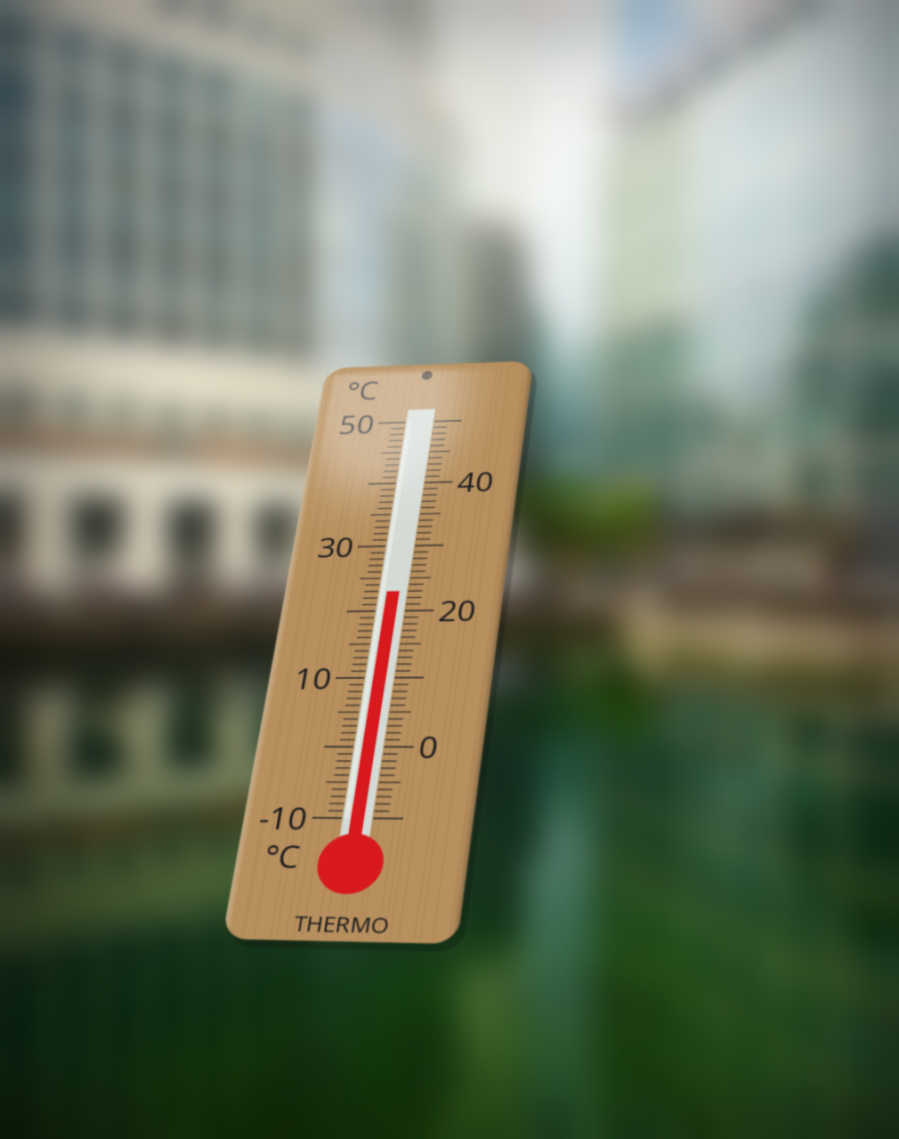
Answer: °C 23
